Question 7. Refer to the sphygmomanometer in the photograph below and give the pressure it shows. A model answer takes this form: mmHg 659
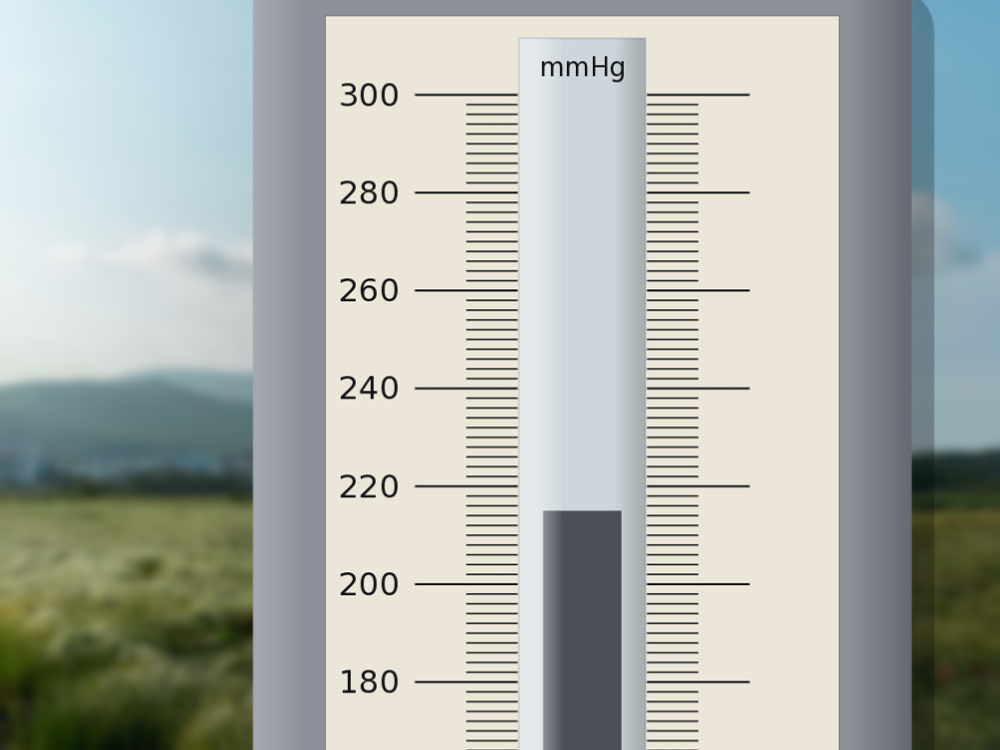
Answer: mmHg 215
